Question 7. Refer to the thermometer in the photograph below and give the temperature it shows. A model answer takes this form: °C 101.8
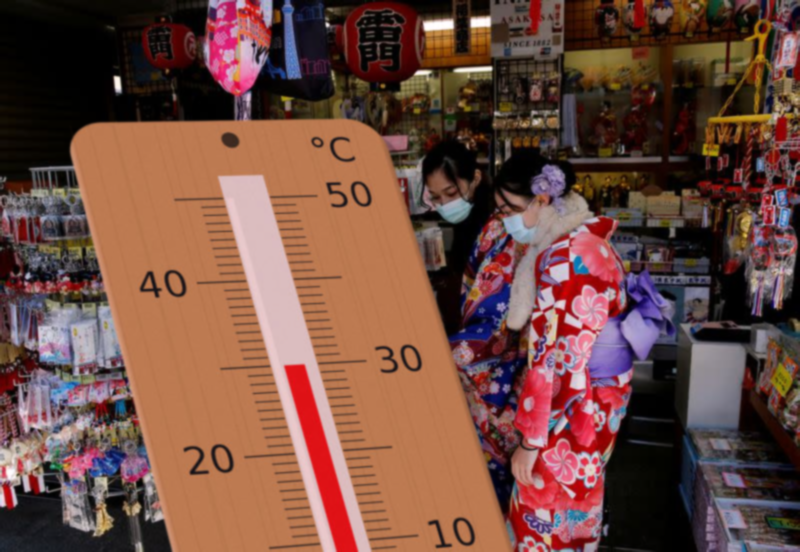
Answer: °C 30
